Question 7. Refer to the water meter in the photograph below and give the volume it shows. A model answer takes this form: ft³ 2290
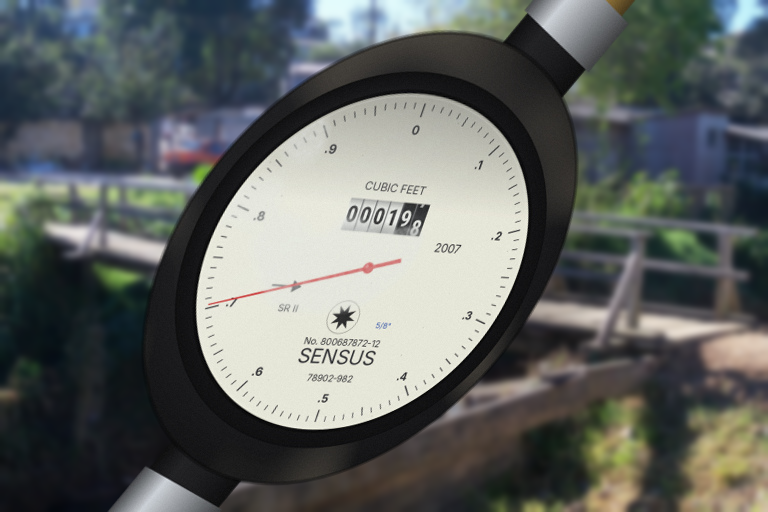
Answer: ft³ 197.70
